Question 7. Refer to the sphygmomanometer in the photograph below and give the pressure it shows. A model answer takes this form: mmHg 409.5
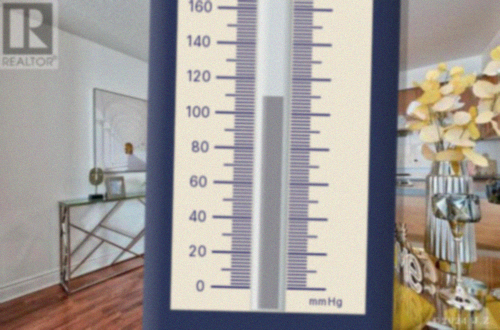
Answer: mmHg 110
